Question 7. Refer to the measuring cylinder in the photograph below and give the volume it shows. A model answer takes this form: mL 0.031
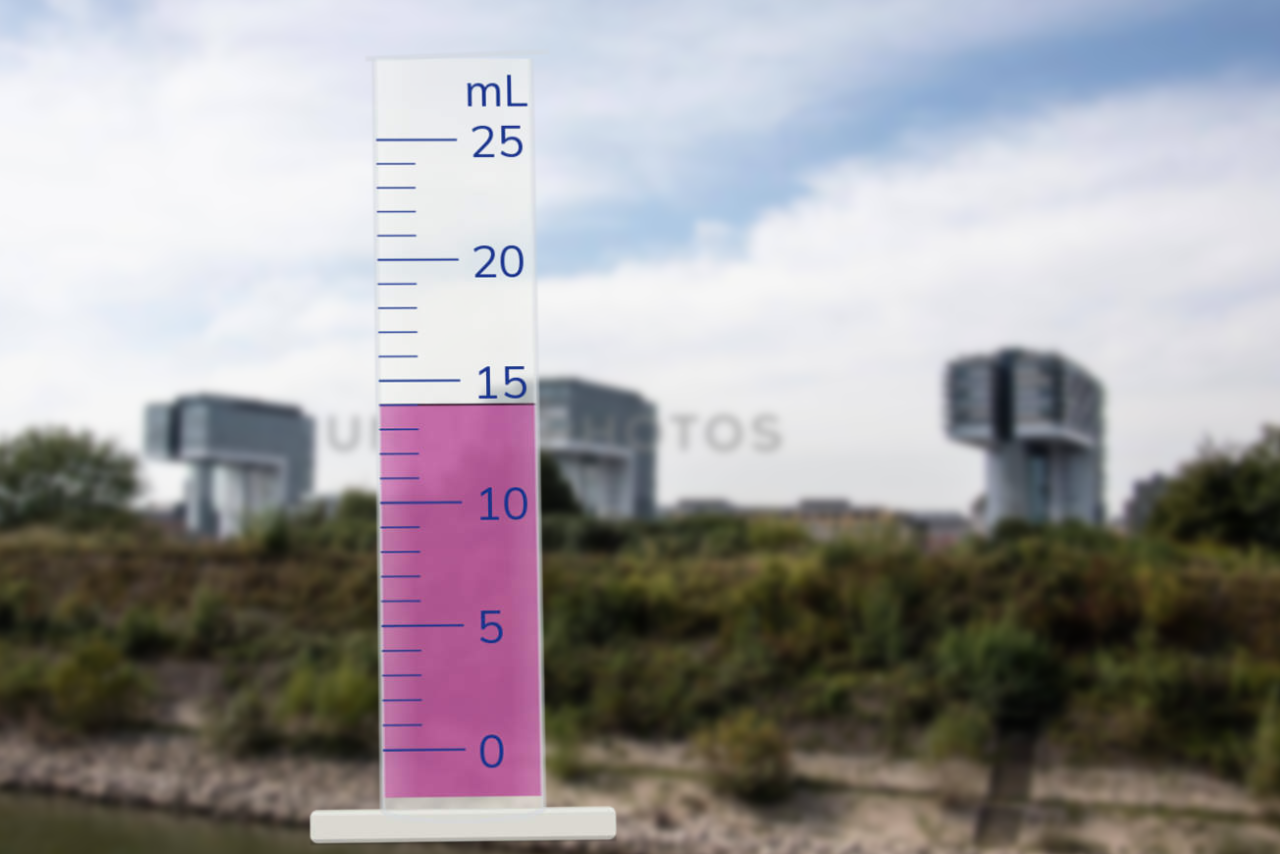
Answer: mL 14
